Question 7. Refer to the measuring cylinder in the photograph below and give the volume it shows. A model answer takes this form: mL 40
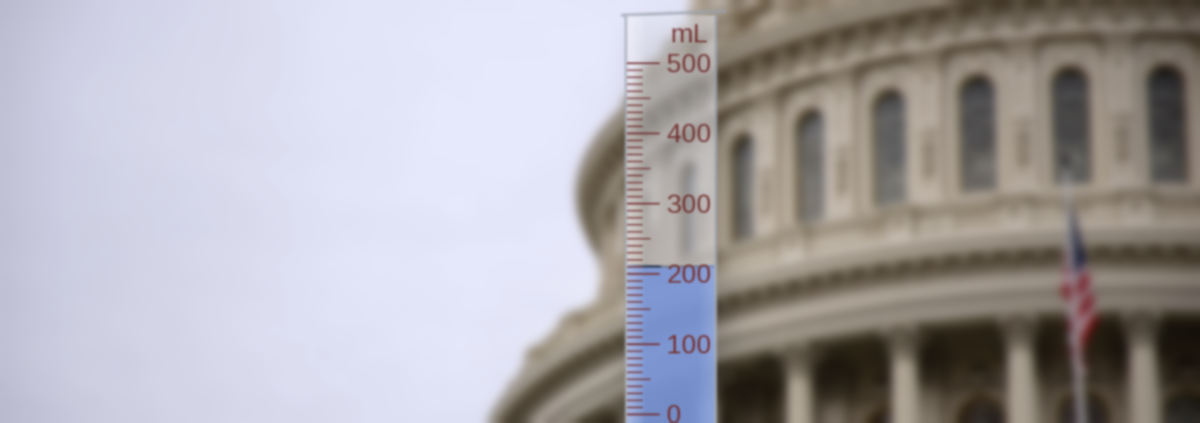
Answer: mL 210
